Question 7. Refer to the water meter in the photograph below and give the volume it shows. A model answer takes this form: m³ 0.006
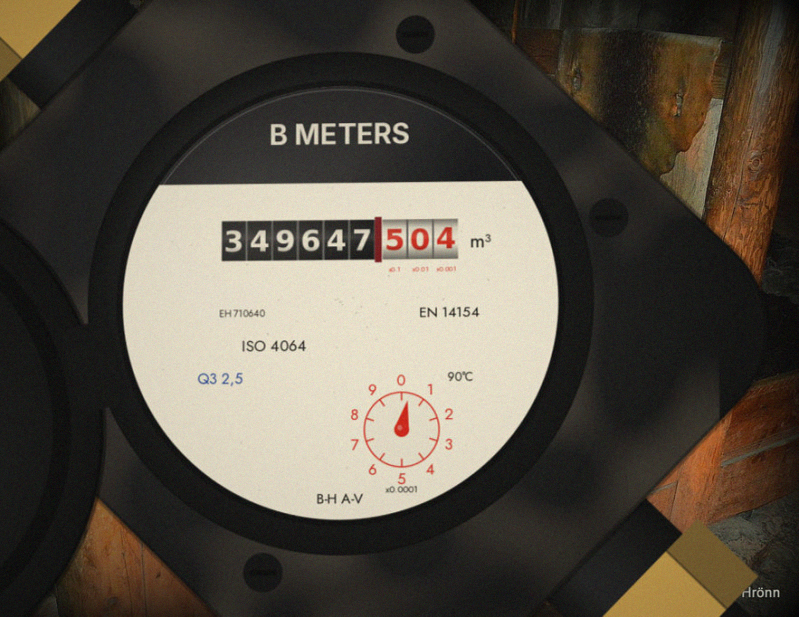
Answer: m³ 349647.5040
